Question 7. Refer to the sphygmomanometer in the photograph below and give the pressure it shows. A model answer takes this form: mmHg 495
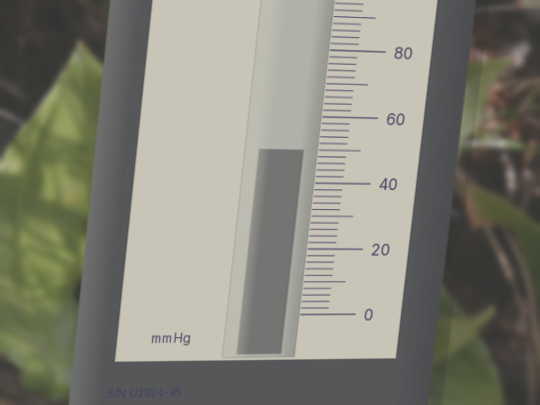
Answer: mmHg 50
